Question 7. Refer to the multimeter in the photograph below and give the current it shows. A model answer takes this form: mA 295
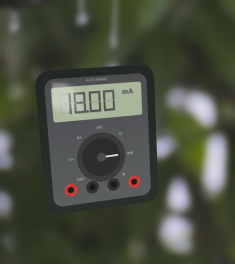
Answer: mA 18.00
